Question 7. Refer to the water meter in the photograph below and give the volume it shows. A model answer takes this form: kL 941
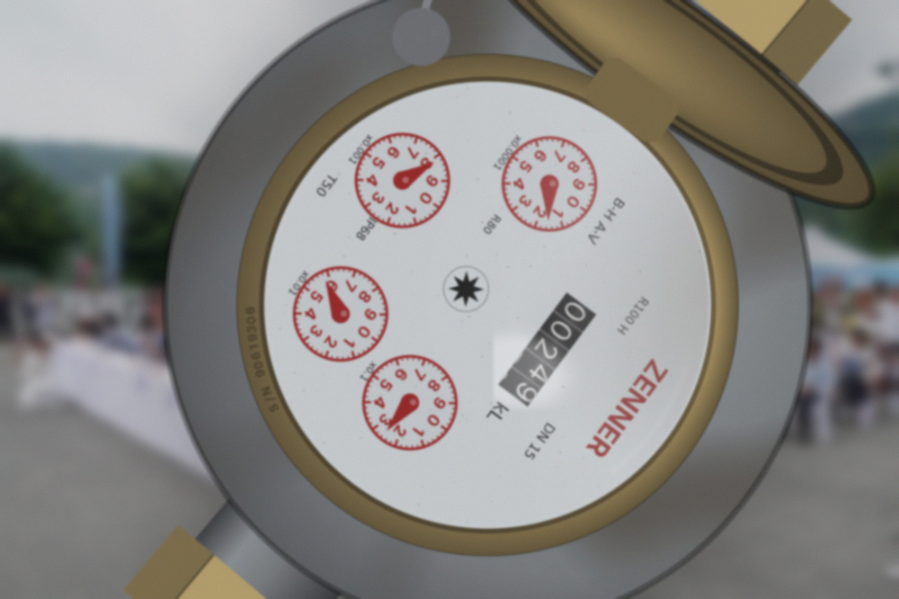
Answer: kL 249.2581
